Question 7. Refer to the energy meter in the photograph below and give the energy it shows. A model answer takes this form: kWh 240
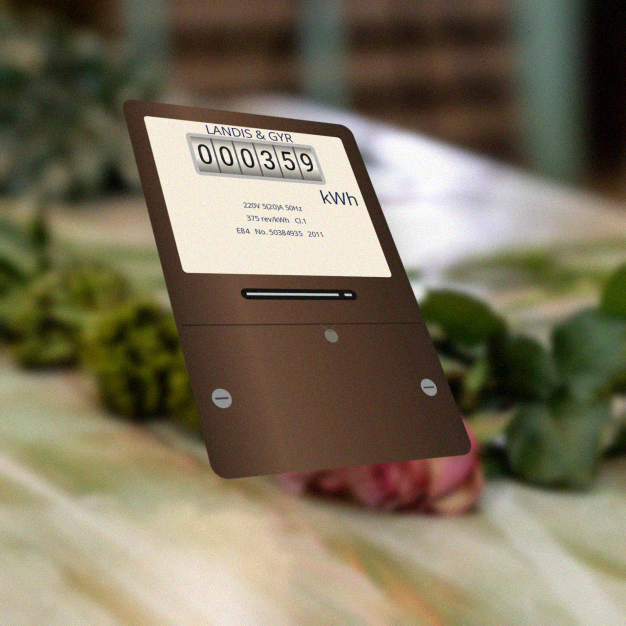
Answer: kWh 359
